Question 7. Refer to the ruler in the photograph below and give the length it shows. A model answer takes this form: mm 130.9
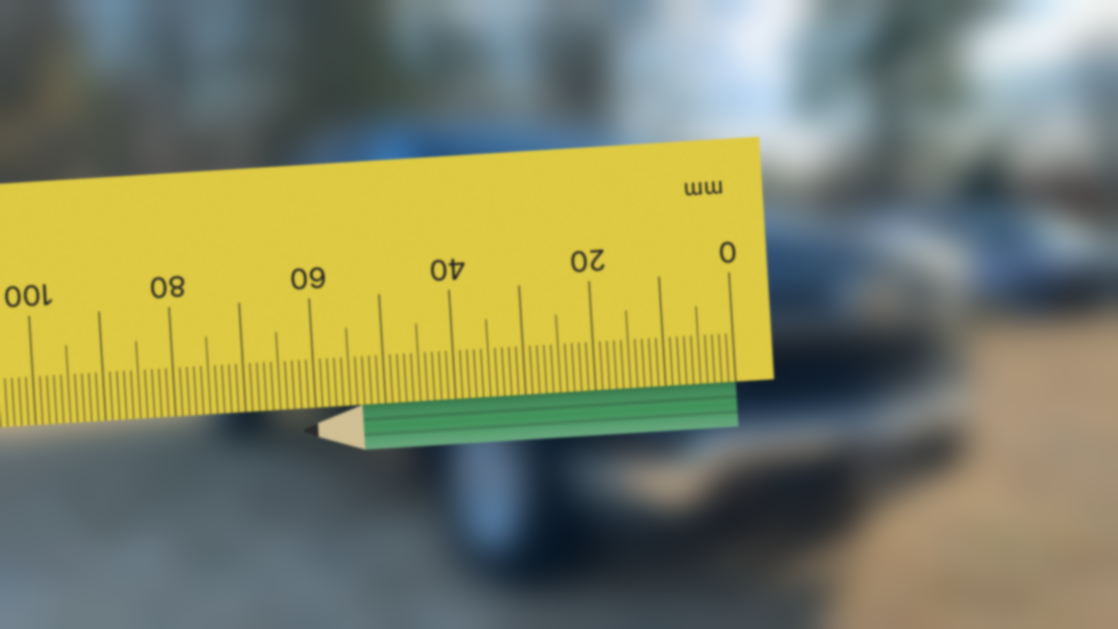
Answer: mm 62
